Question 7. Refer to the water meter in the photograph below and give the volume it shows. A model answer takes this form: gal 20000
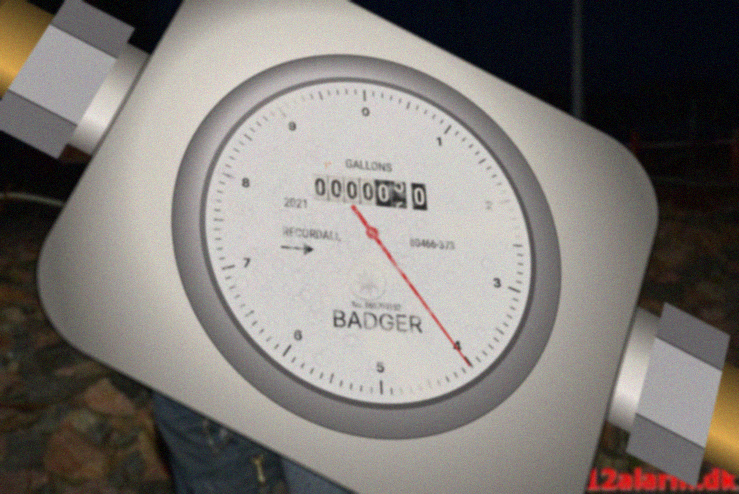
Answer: gal 54.0
